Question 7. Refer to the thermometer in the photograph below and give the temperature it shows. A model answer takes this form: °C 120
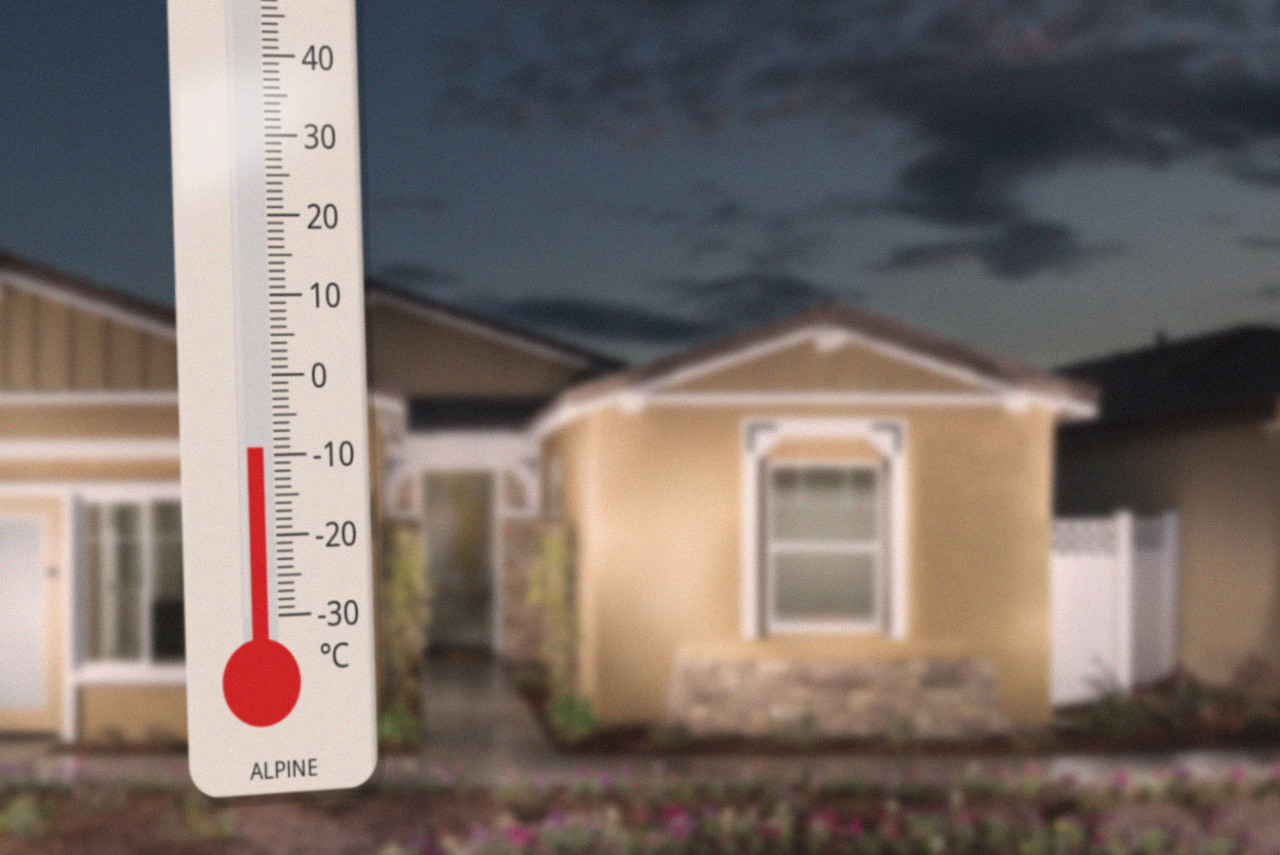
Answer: °C -9
